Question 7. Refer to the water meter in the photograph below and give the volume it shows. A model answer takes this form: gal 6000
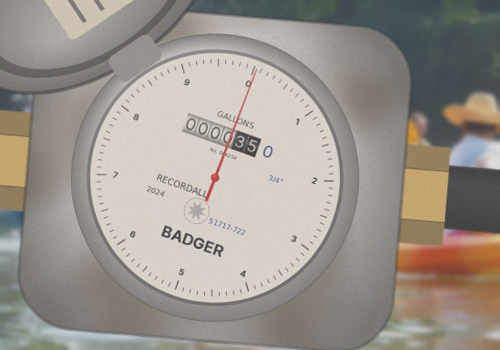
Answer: gal 350.0
